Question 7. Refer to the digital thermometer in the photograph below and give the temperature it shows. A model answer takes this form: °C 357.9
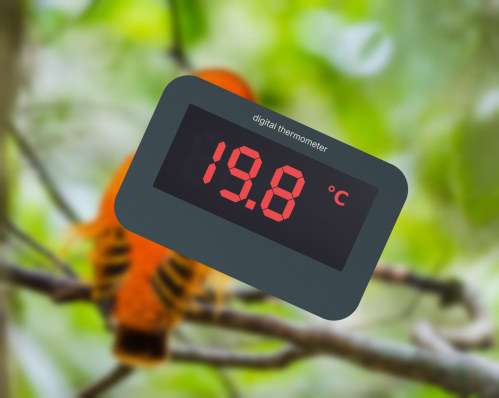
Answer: °C 19.8
